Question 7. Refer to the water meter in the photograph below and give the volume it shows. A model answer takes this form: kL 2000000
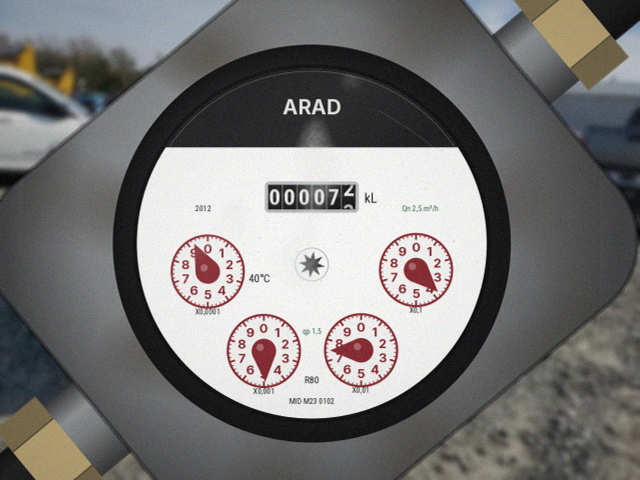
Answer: kL 72.3749
